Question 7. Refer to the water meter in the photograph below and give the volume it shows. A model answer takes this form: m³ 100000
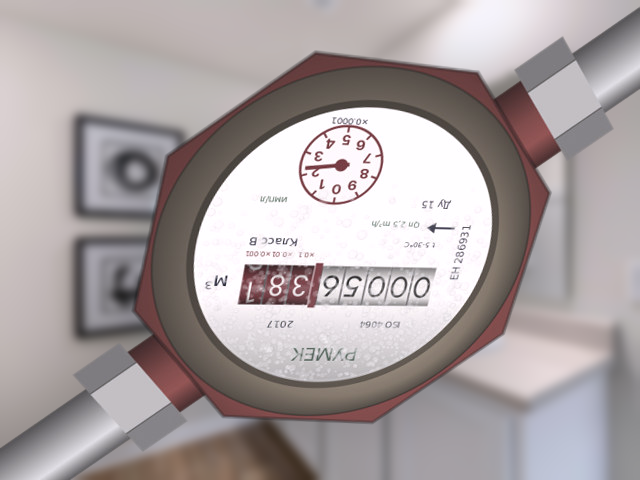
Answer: m³ 56.3812
